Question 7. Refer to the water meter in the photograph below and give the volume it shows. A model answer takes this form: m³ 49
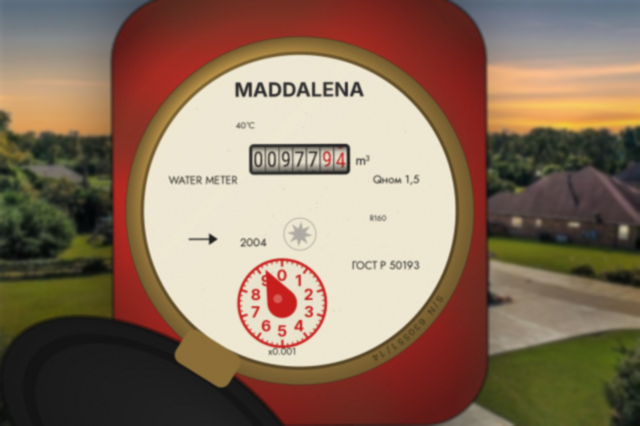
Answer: m³ 977.939
